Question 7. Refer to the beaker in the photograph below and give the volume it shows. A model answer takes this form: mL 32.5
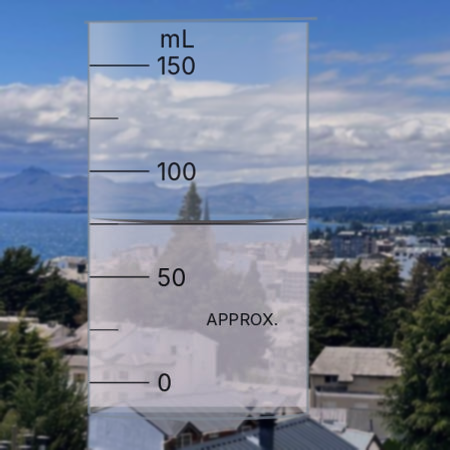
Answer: mL 75
